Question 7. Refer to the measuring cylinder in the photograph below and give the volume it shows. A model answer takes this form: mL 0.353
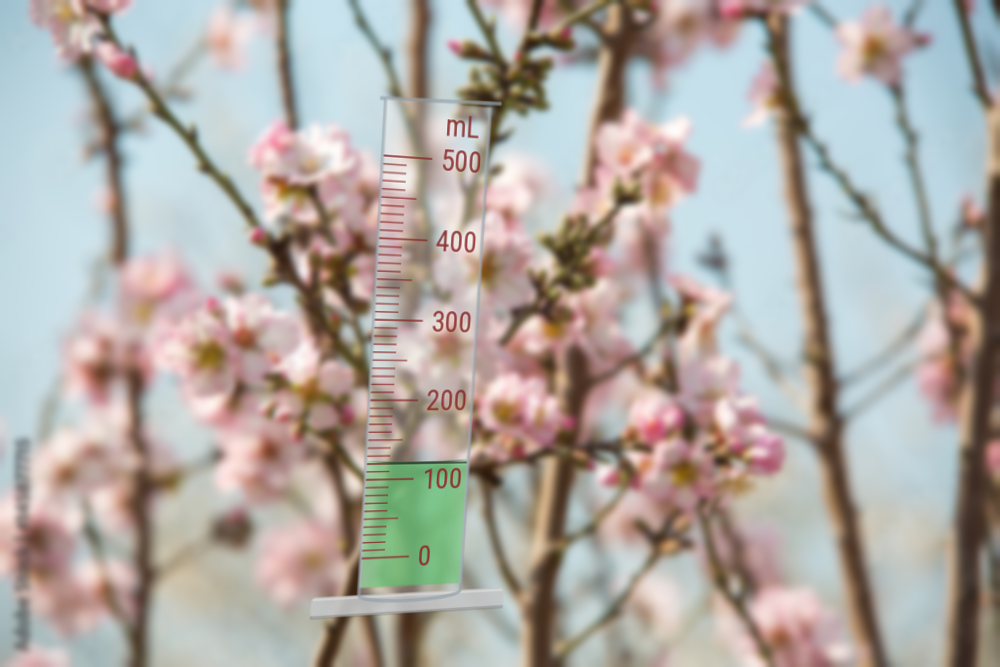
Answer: mL 120
